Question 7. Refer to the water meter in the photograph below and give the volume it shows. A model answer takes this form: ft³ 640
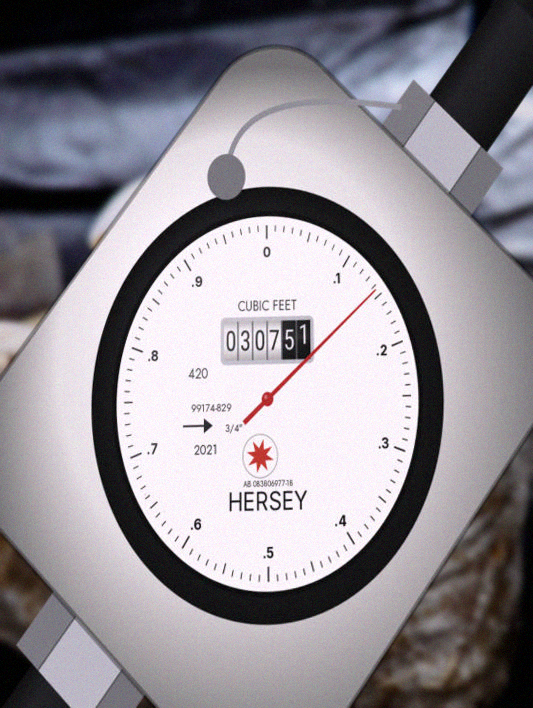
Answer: ft³ 30751.14
